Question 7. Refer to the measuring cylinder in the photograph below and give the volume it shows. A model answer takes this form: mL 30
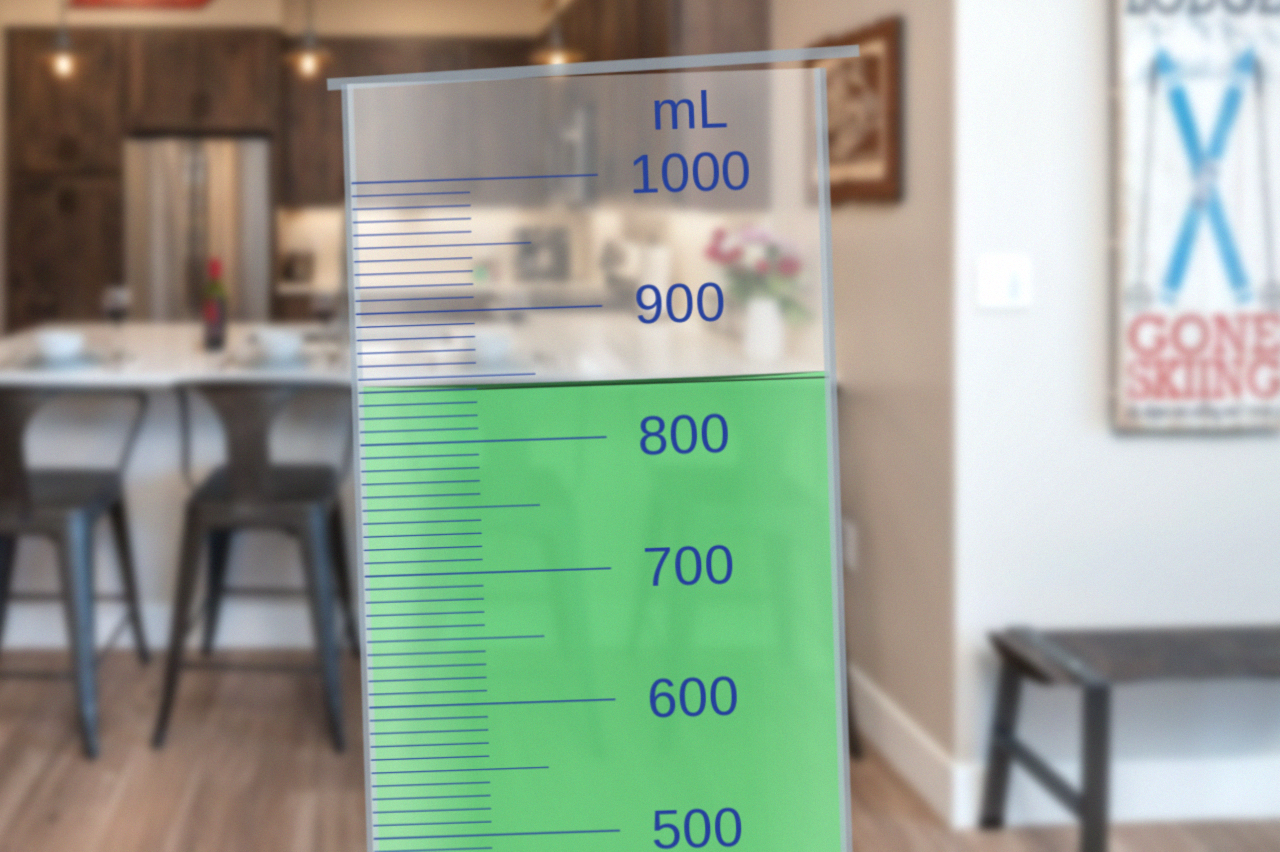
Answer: mL 840
